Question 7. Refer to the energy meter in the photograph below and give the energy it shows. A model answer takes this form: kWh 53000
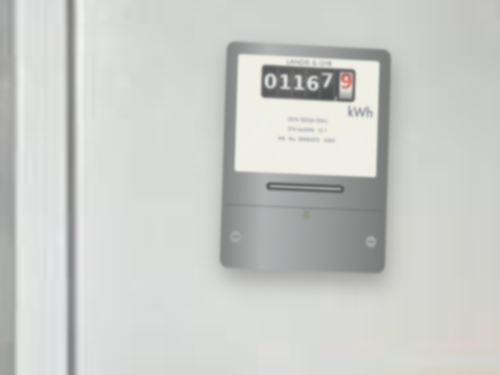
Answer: kWh 1167.9
